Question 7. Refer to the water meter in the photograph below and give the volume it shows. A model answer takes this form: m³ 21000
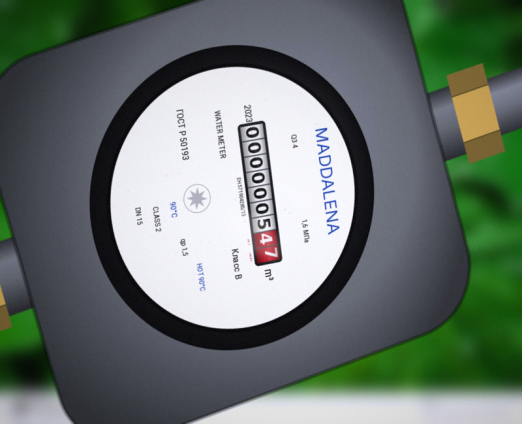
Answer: m³ 5.47
